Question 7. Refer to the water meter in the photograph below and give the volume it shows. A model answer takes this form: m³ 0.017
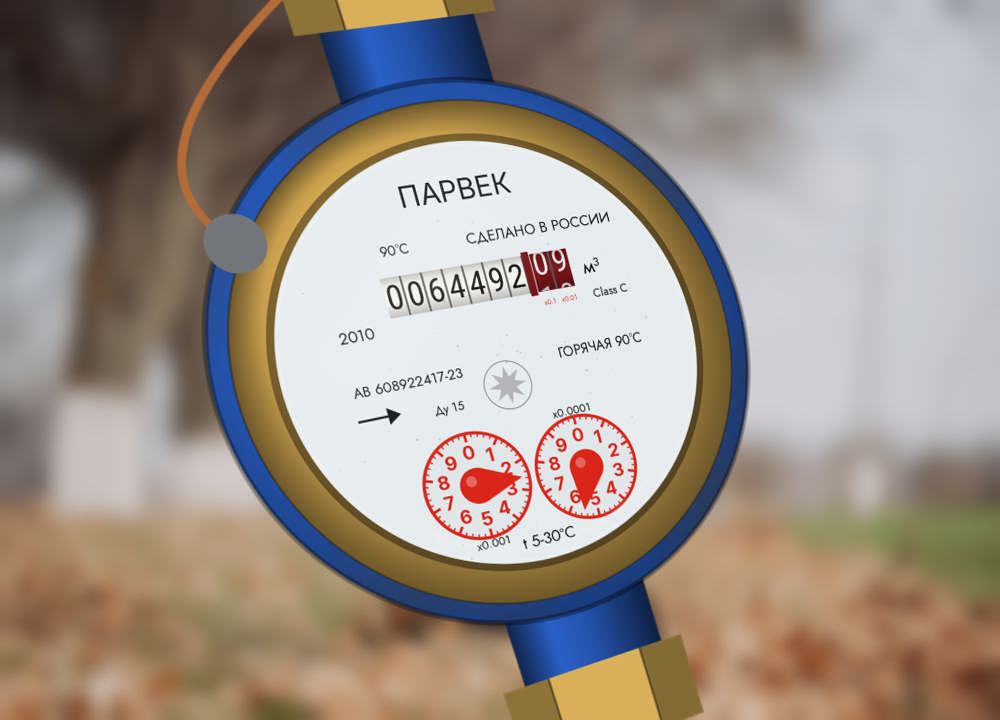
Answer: m³ 64492.0925
